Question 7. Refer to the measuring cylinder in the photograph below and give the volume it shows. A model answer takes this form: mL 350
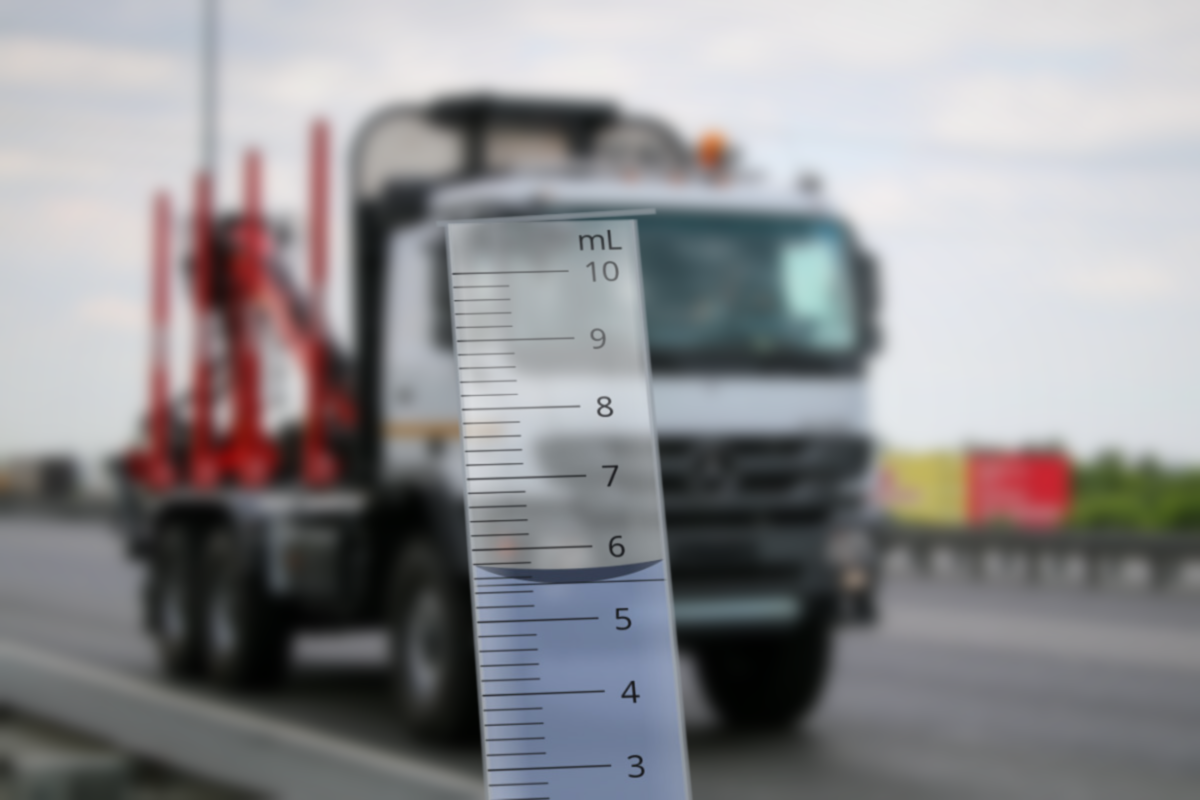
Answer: mL 5.5
